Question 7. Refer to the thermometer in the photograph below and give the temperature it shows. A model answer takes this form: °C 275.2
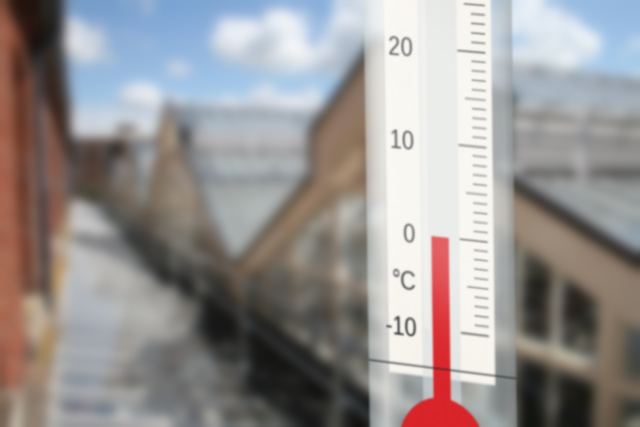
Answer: °C 0
